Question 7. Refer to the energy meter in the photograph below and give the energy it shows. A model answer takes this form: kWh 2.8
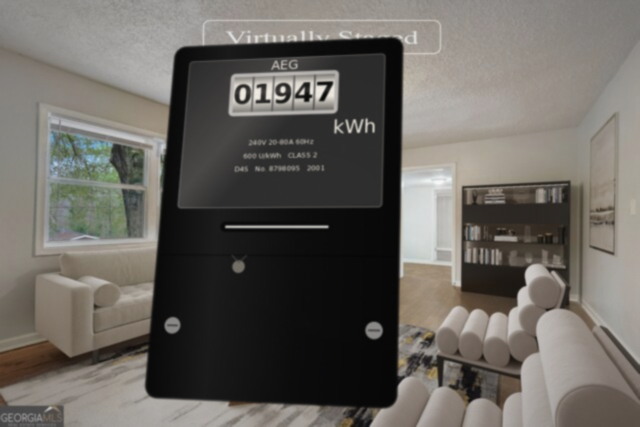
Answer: kWh 1947
